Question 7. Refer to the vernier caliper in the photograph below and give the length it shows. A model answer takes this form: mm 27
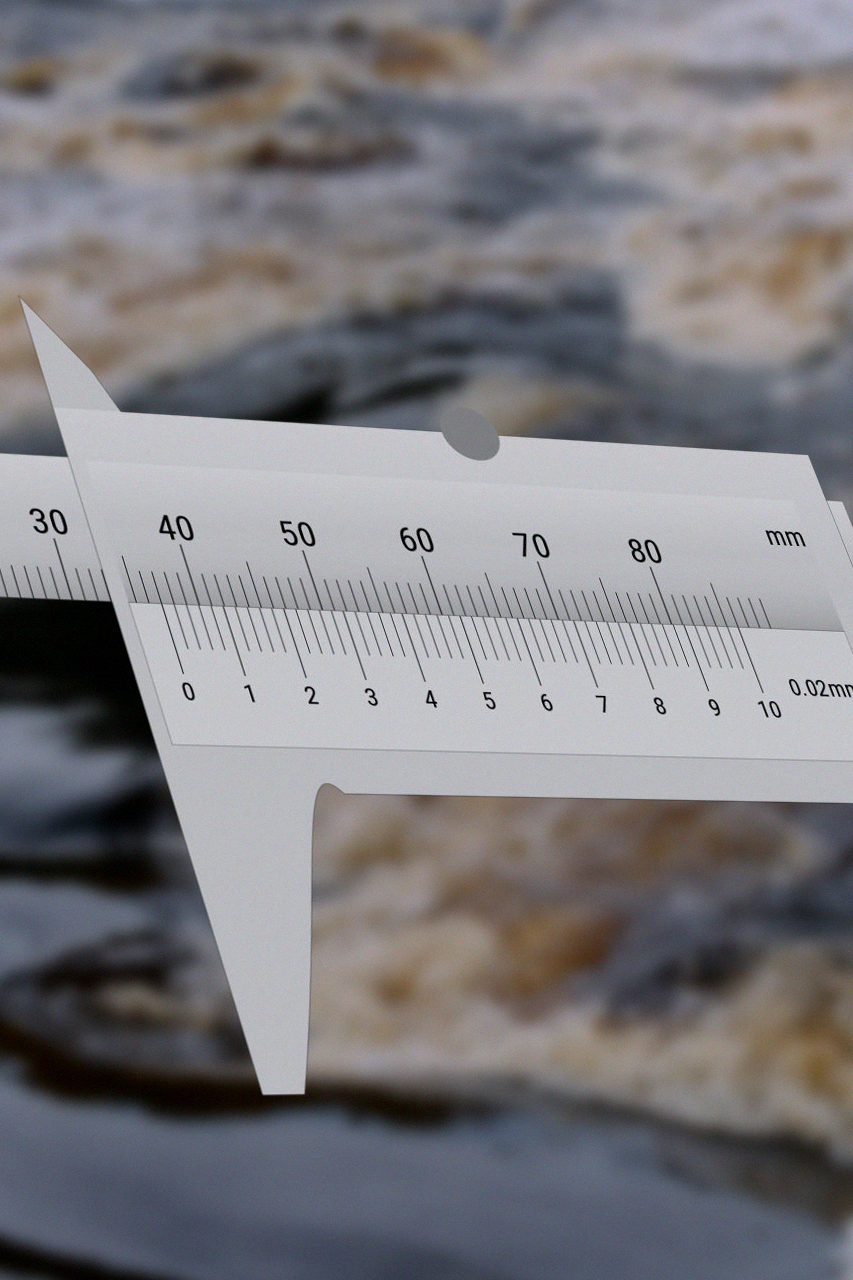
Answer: mm 37.0
